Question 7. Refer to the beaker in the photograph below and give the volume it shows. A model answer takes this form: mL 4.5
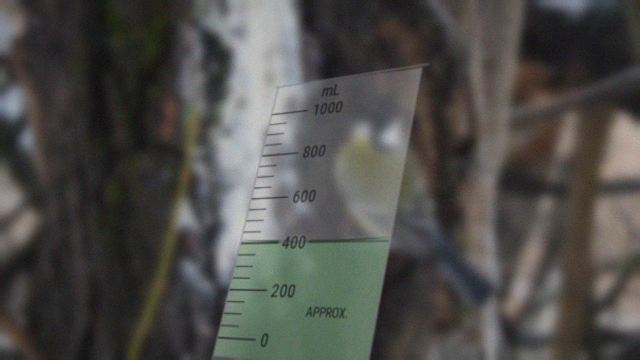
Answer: mL 400
